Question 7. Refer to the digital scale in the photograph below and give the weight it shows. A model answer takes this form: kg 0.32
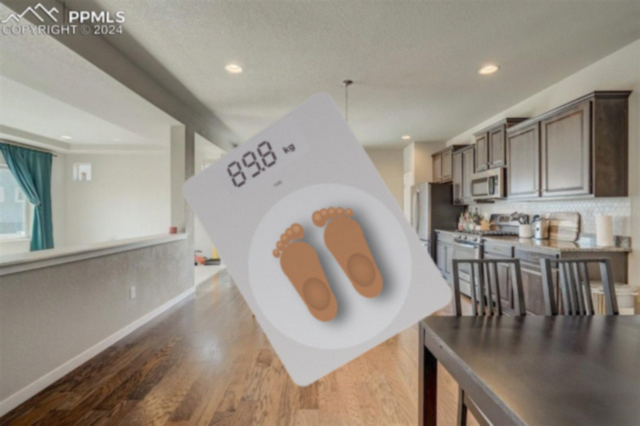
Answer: kg 89.8
